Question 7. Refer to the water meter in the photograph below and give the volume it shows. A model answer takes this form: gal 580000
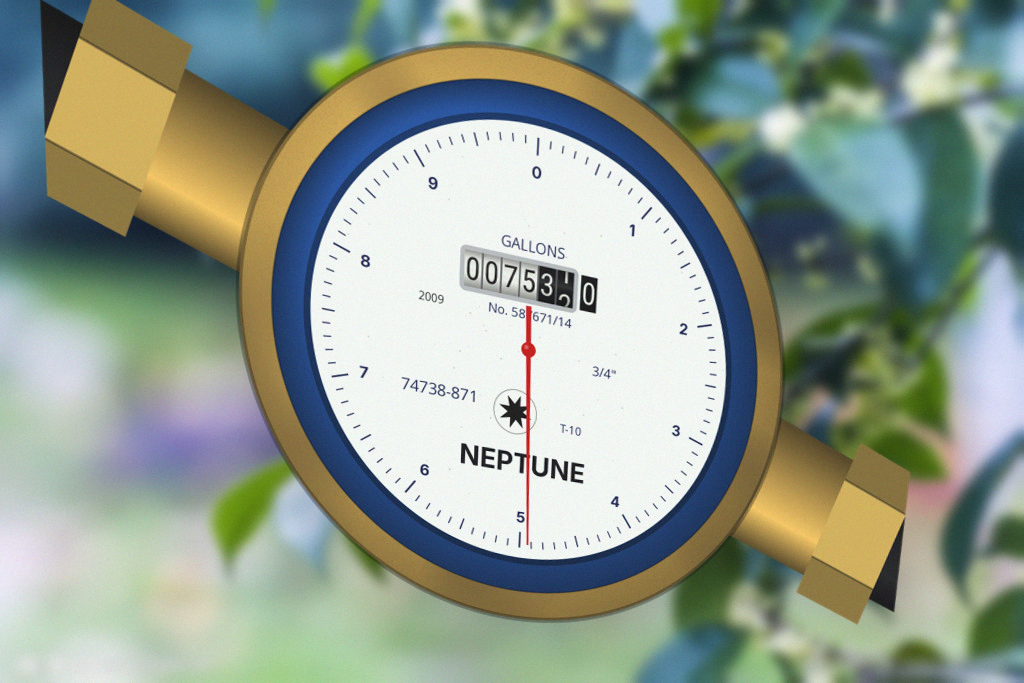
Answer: gal 75314.9
